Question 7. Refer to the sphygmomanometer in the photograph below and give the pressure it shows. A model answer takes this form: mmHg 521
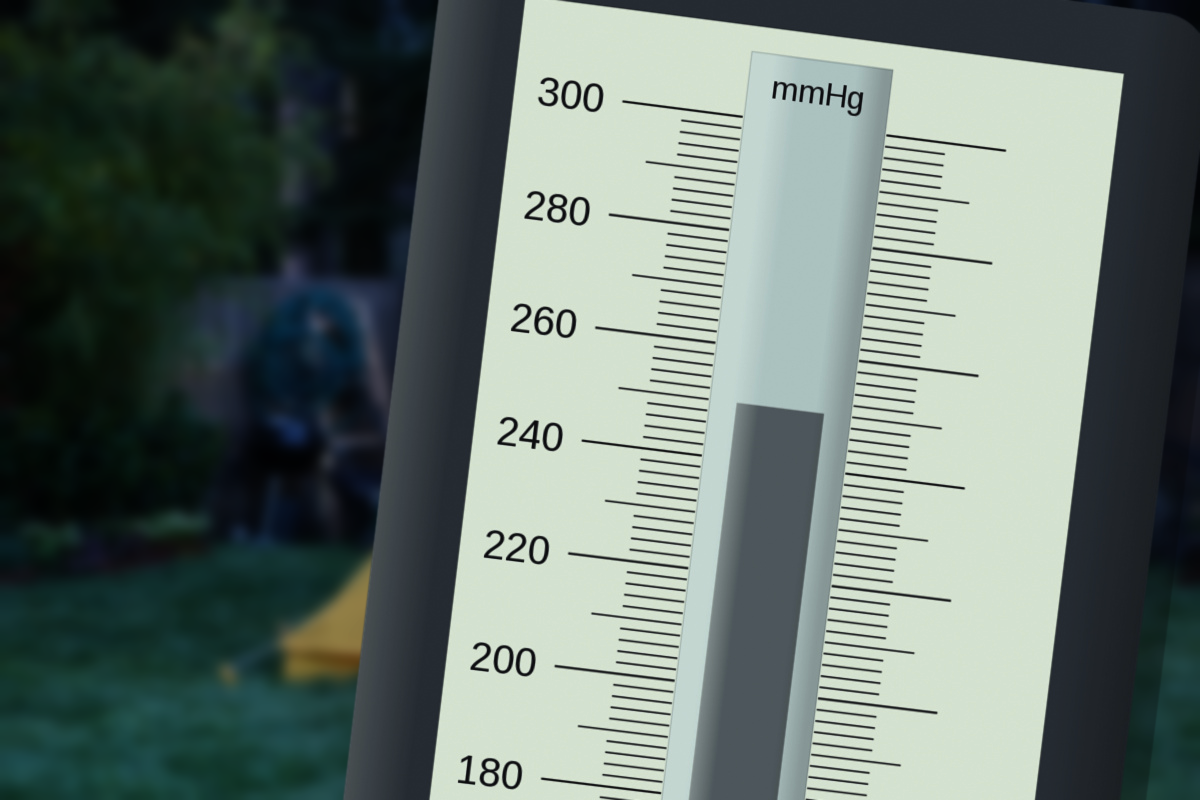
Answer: mmHg 250
